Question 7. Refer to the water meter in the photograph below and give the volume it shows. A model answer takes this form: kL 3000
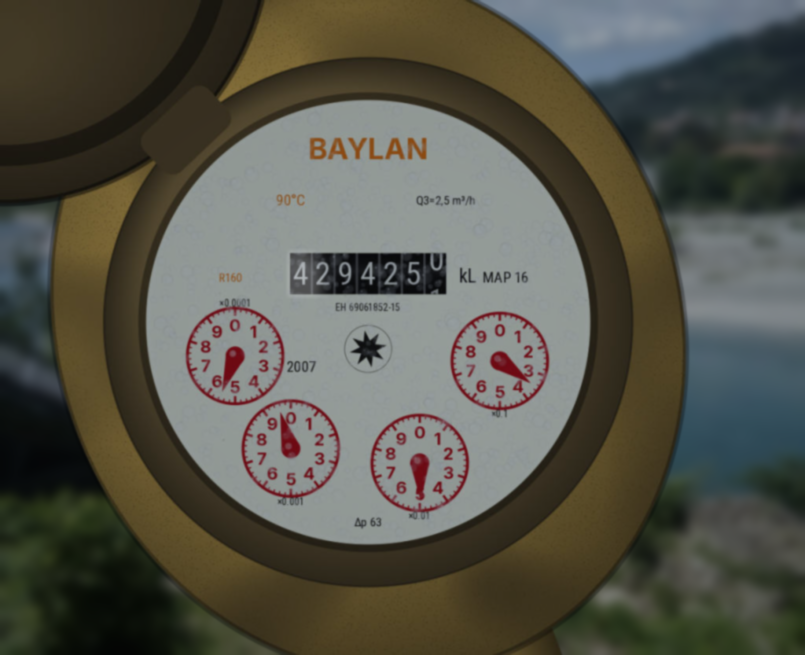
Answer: kL 4294250.3495
